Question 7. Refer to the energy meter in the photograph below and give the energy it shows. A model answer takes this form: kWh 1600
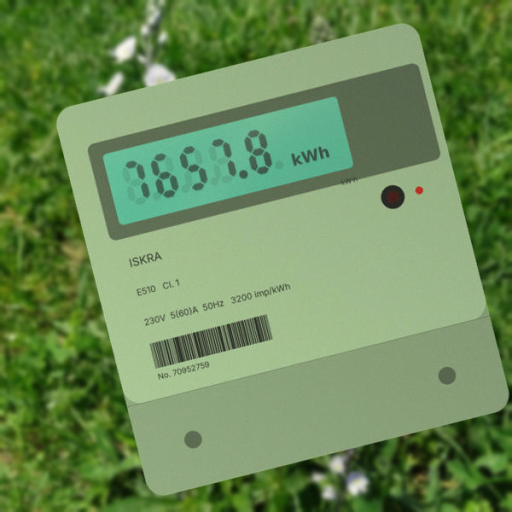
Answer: kWh 7657.8
